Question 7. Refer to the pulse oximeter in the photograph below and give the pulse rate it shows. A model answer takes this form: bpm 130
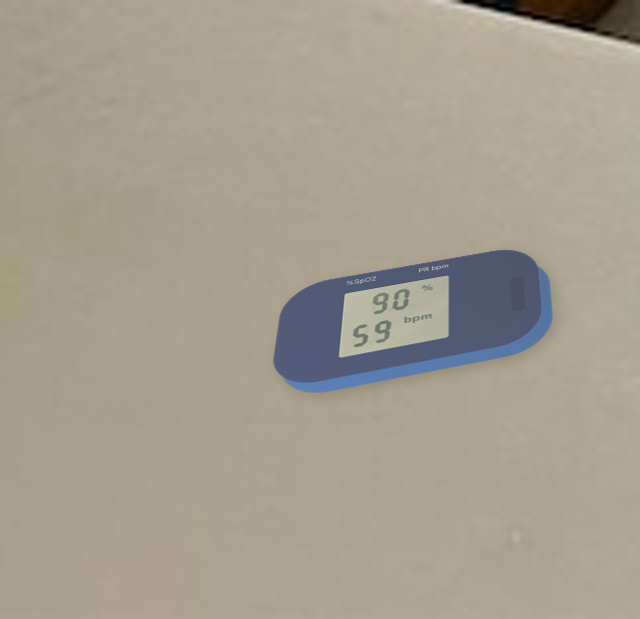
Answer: bpm 59
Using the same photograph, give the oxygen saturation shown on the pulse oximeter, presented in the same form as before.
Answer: % 90
